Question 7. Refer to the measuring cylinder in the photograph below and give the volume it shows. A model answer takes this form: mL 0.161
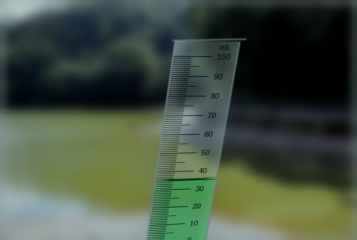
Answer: mL 35
